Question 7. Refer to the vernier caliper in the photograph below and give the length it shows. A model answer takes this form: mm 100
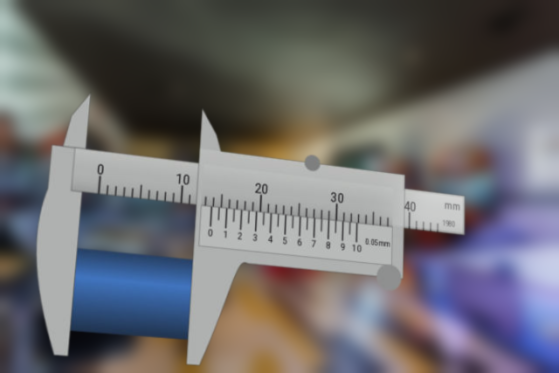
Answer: mm 13.8
